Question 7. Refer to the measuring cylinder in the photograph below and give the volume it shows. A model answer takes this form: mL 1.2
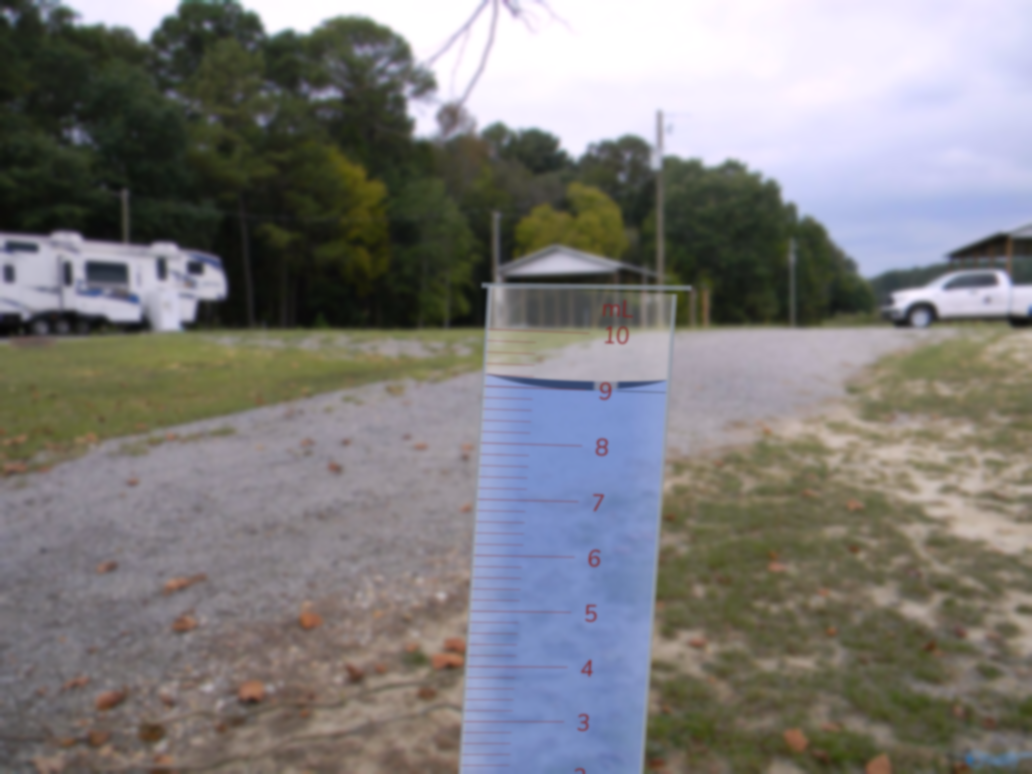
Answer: mL 9
